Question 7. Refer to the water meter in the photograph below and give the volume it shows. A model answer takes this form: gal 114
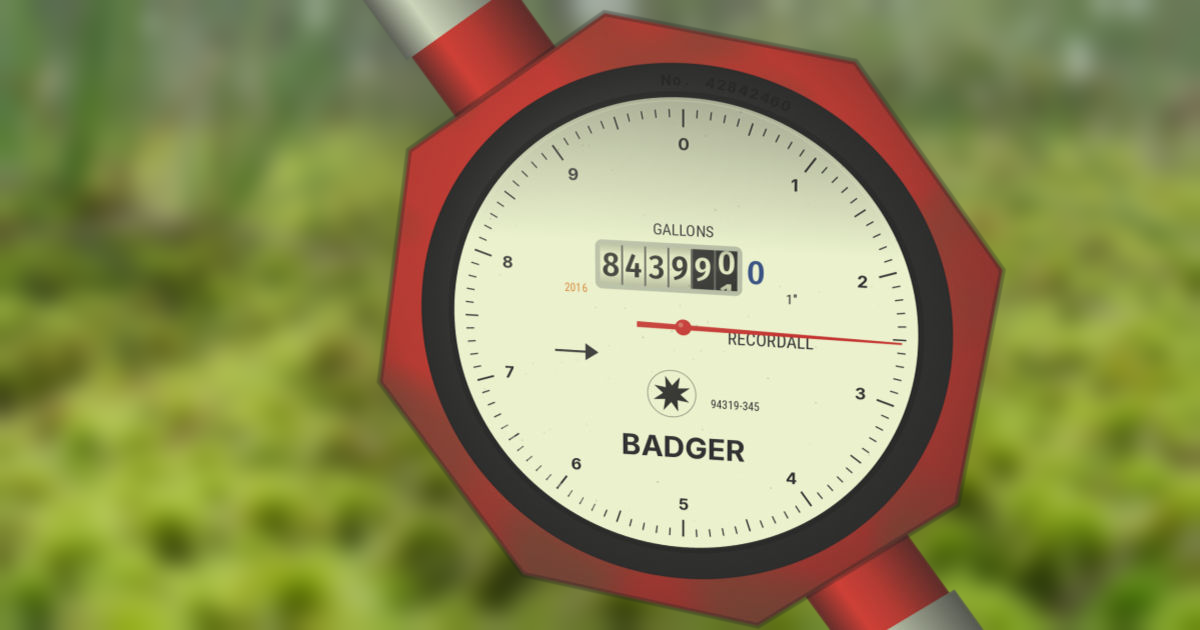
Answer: gal 8439902.5
